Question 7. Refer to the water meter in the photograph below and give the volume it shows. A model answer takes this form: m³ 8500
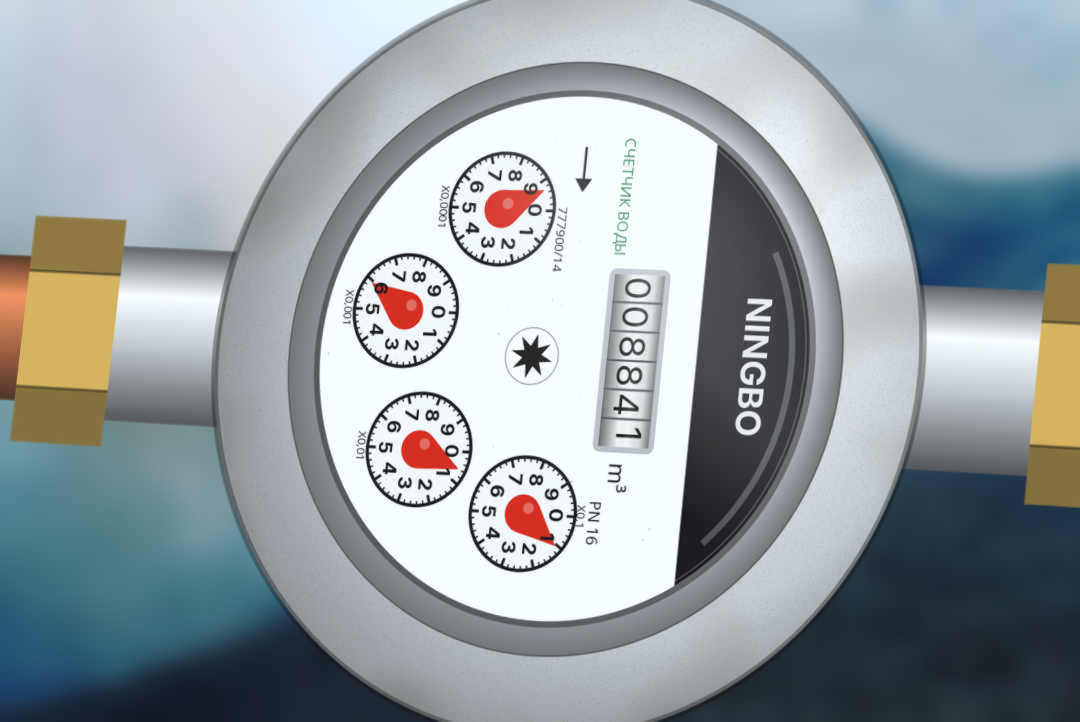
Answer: m³ 8841.1059
